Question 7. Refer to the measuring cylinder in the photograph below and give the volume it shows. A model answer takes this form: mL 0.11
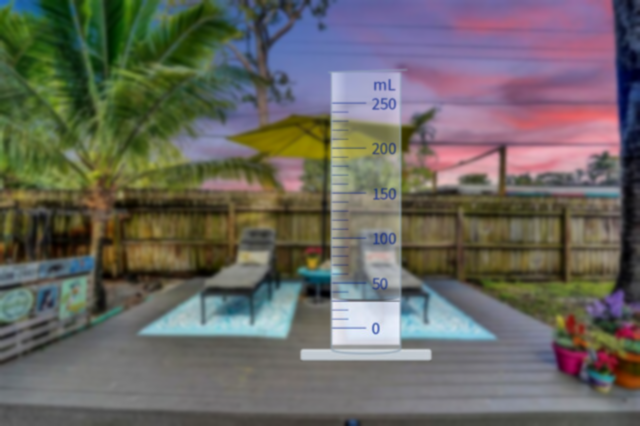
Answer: mL 30
